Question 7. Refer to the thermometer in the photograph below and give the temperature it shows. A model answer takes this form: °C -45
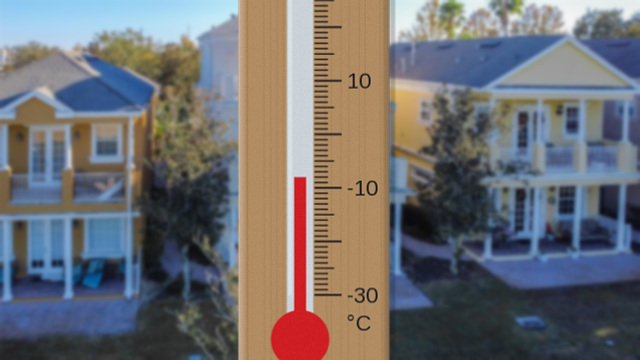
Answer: °C -8
